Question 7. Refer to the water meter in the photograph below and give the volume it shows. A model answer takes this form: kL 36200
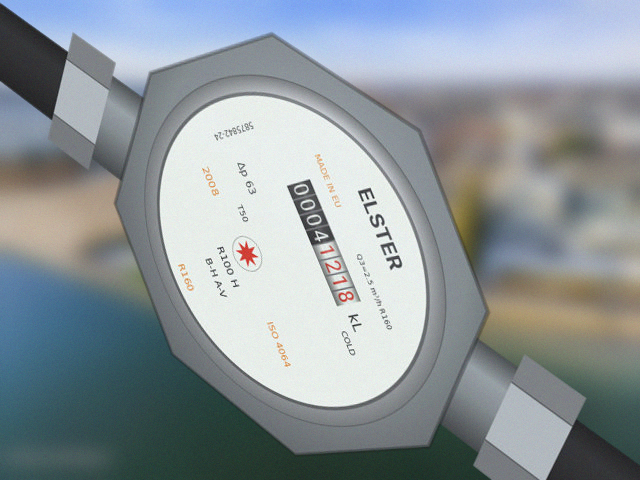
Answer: kL 4.1218
